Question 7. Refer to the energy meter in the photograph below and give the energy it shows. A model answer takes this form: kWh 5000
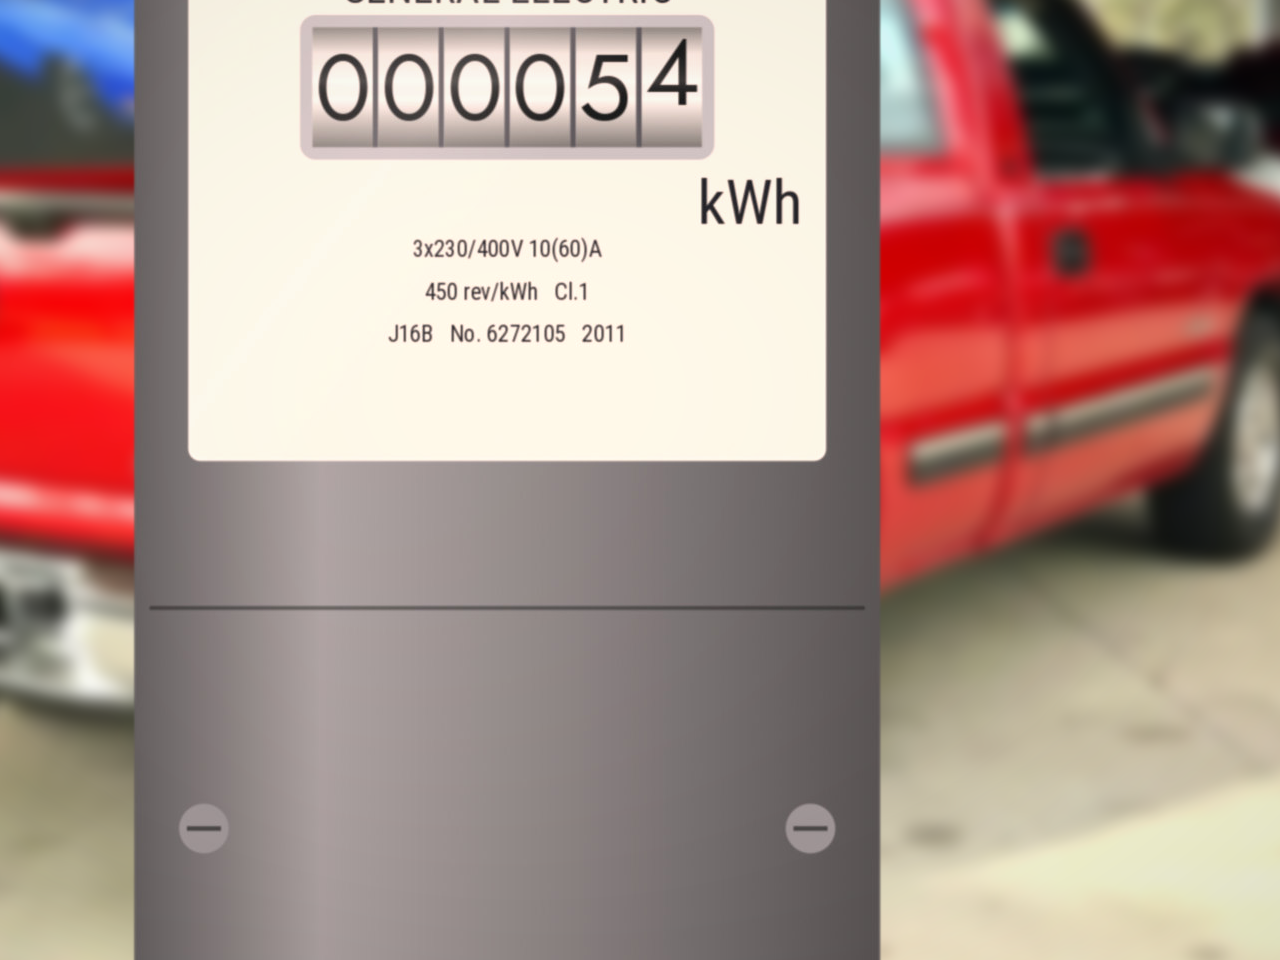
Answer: kWh 54
